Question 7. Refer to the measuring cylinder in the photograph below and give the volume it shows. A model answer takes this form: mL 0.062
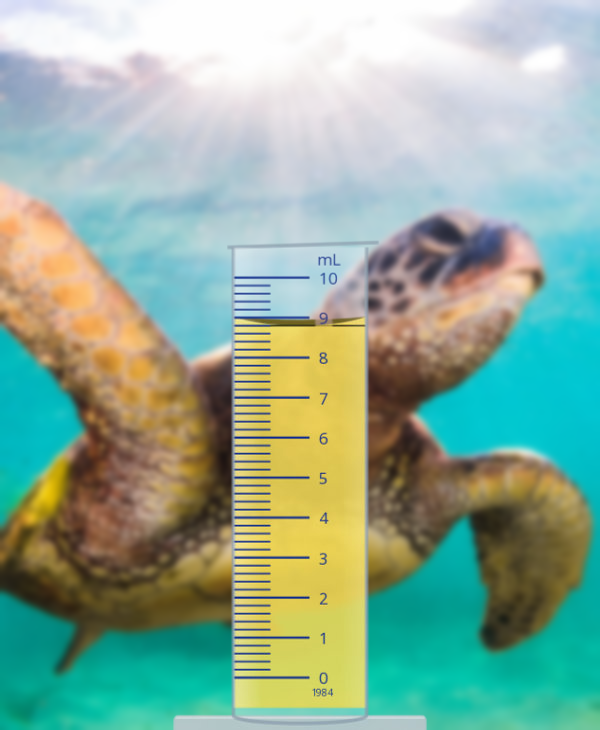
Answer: mL 8.8
